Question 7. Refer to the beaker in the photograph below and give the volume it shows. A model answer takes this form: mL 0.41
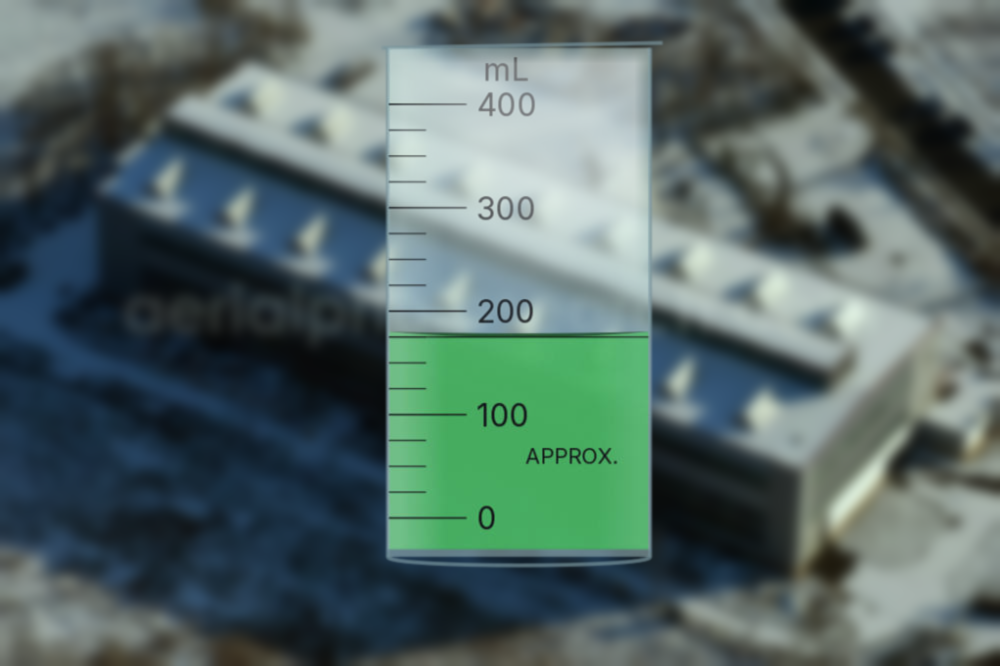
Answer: mL 175
